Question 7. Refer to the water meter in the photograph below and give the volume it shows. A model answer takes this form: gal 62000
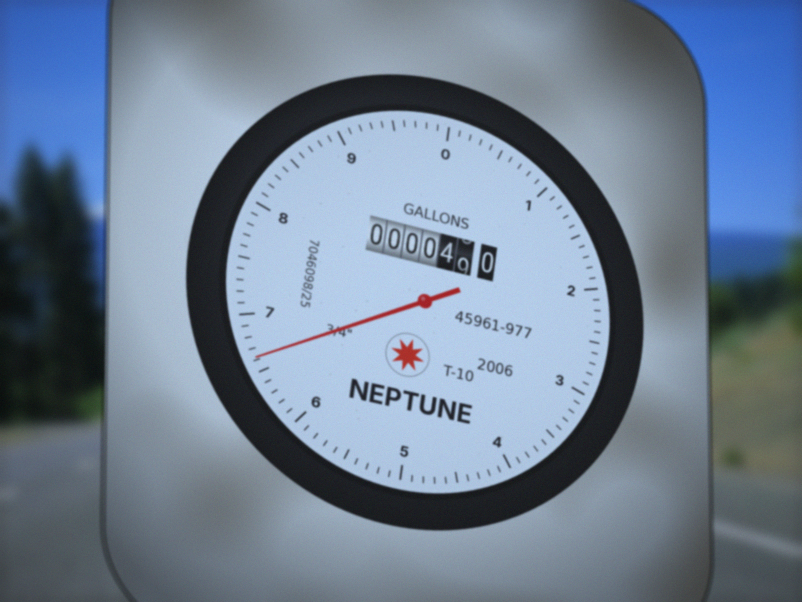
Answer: gal 486.6
